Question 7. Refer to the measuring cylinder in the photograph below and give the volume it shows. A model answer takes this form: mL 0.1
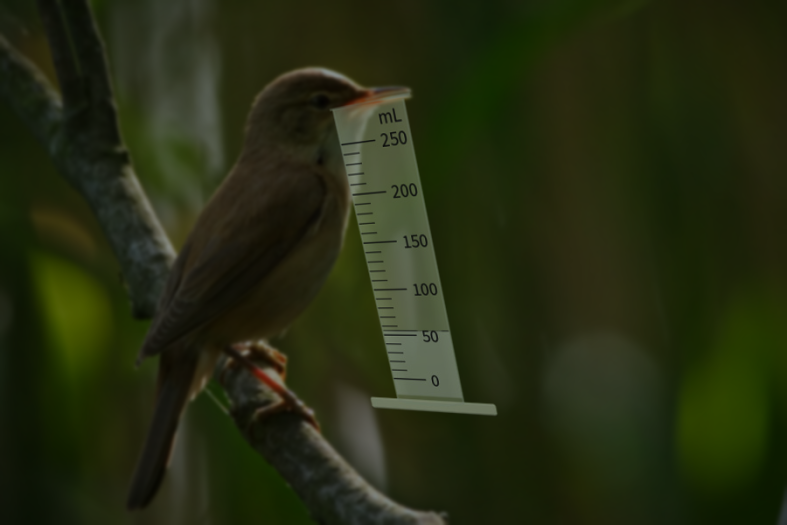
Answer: mL 55
